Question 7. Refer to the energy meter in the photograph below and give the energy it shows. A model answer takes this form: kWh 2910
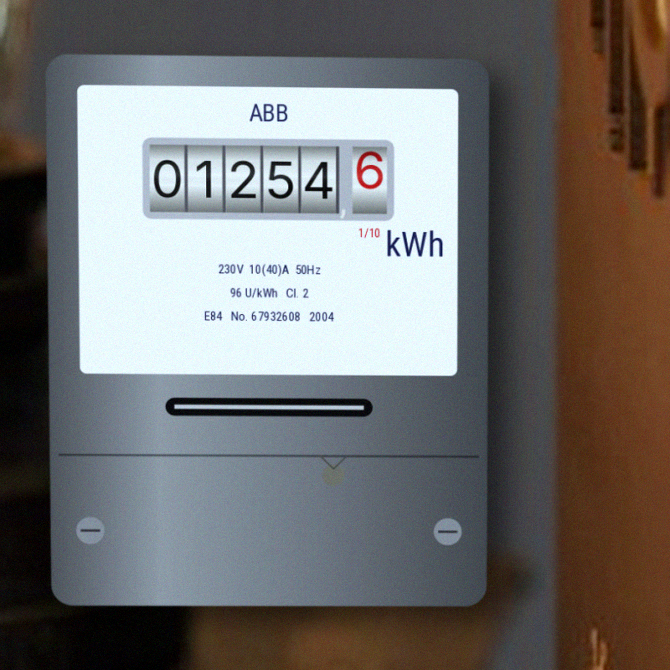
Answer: kWh 1254.6
